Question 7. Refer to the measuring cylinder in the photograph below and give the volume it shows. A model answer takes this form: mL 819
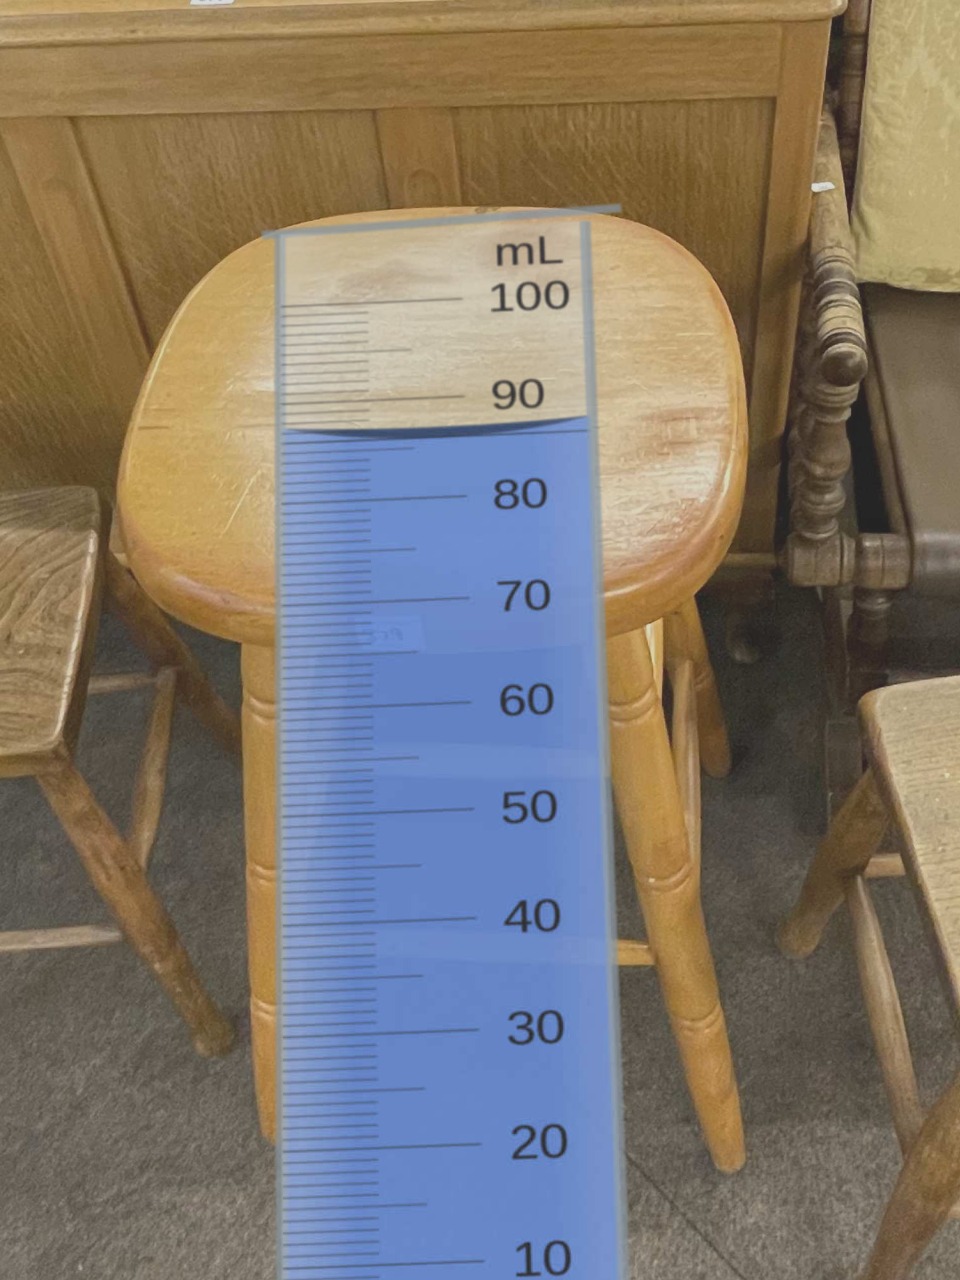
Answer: mL 86
